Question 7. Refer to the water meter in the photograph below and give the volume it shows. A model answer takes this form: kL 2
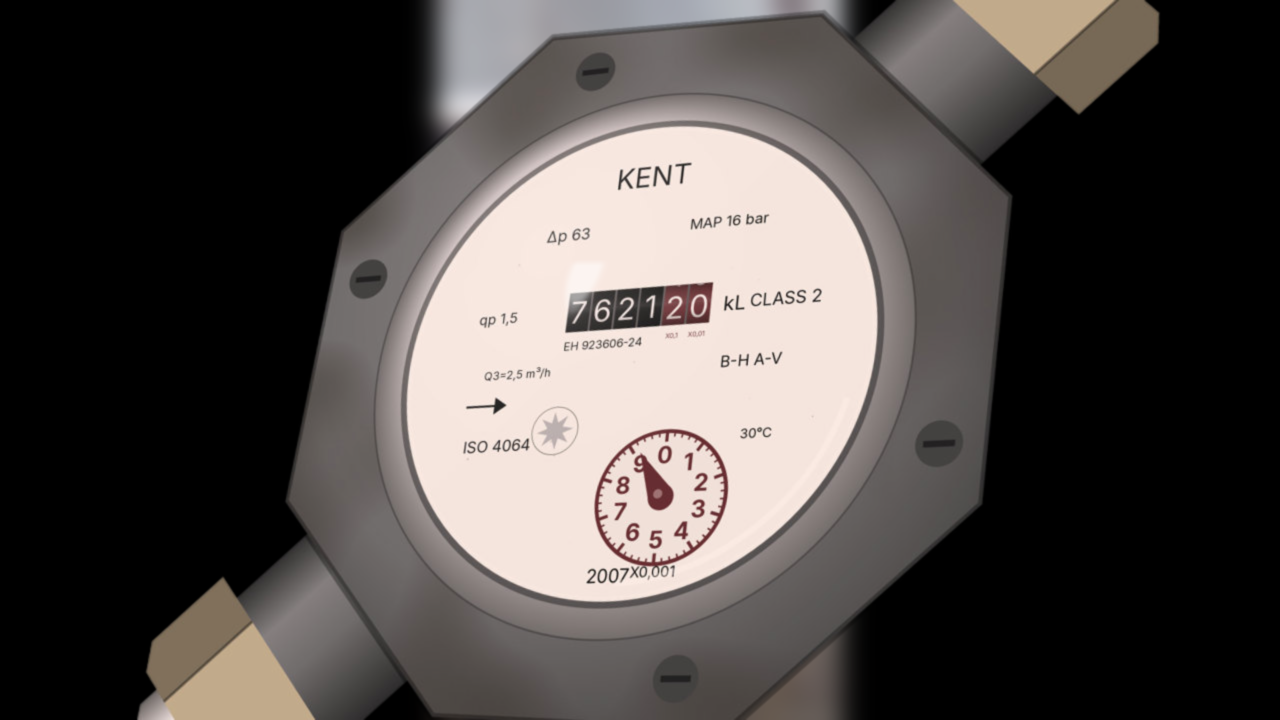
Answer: kL 7621.199
